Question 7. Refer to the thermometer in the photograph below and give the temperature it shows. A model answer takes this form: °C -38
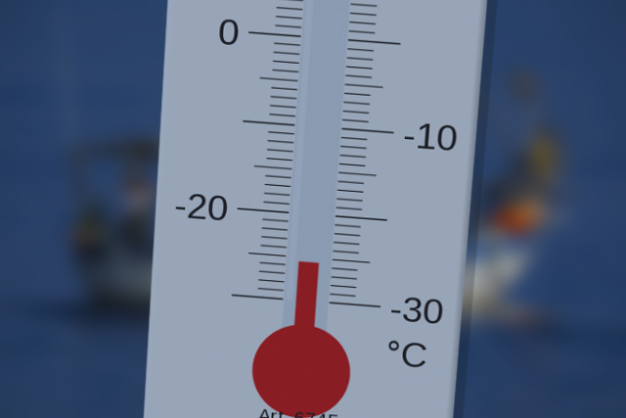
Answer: °C -25.5
